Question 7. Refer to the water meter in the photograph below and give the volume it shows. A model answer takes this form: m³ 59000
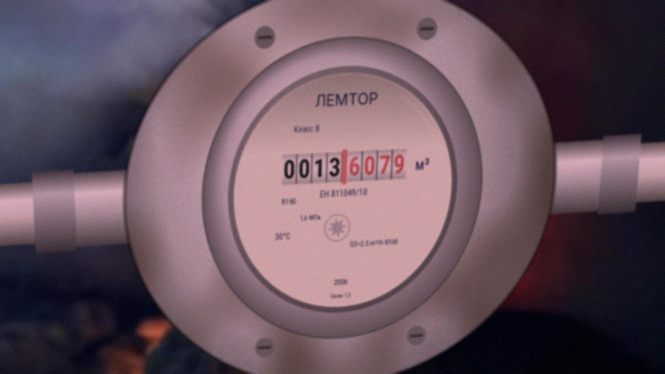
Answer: m³ 13.6079
